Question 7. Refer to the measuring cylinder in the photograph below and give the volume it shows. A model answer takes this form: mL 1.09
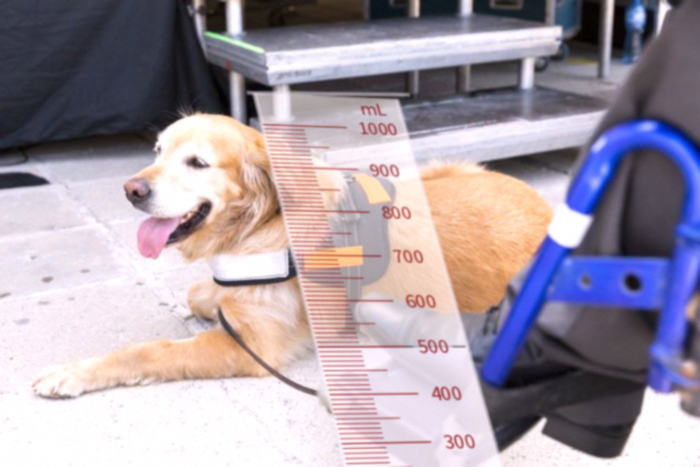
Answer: mL 500
